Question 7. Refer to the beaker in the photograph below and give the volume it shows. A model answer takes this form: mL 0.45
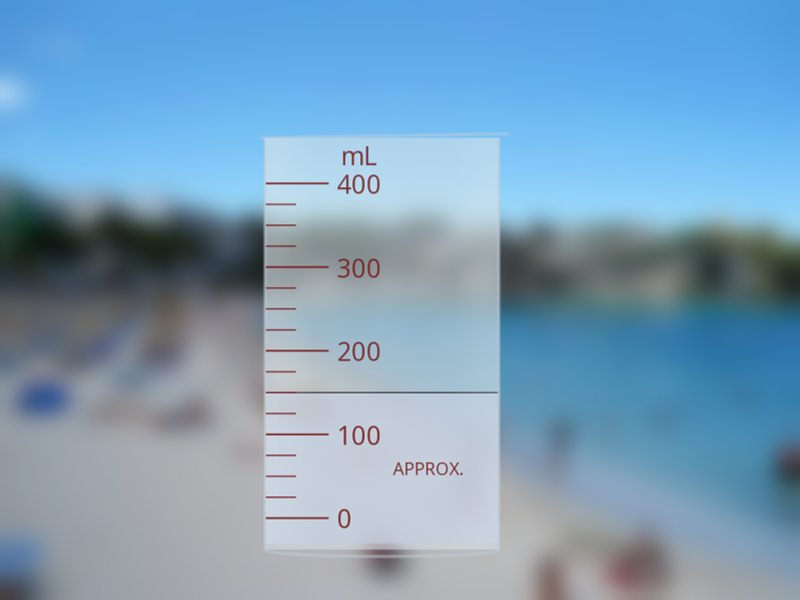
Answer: mL 150
